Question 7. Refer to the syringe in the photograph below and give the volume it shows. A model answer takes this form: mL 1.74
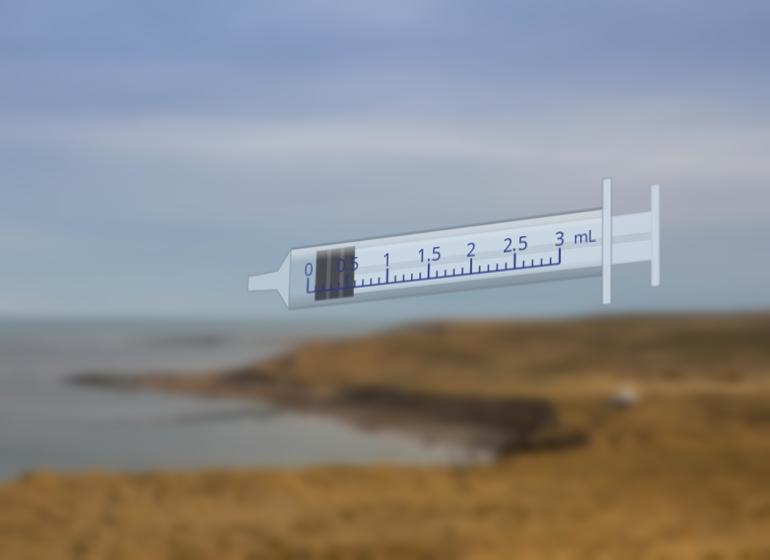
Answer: mL 0.1
